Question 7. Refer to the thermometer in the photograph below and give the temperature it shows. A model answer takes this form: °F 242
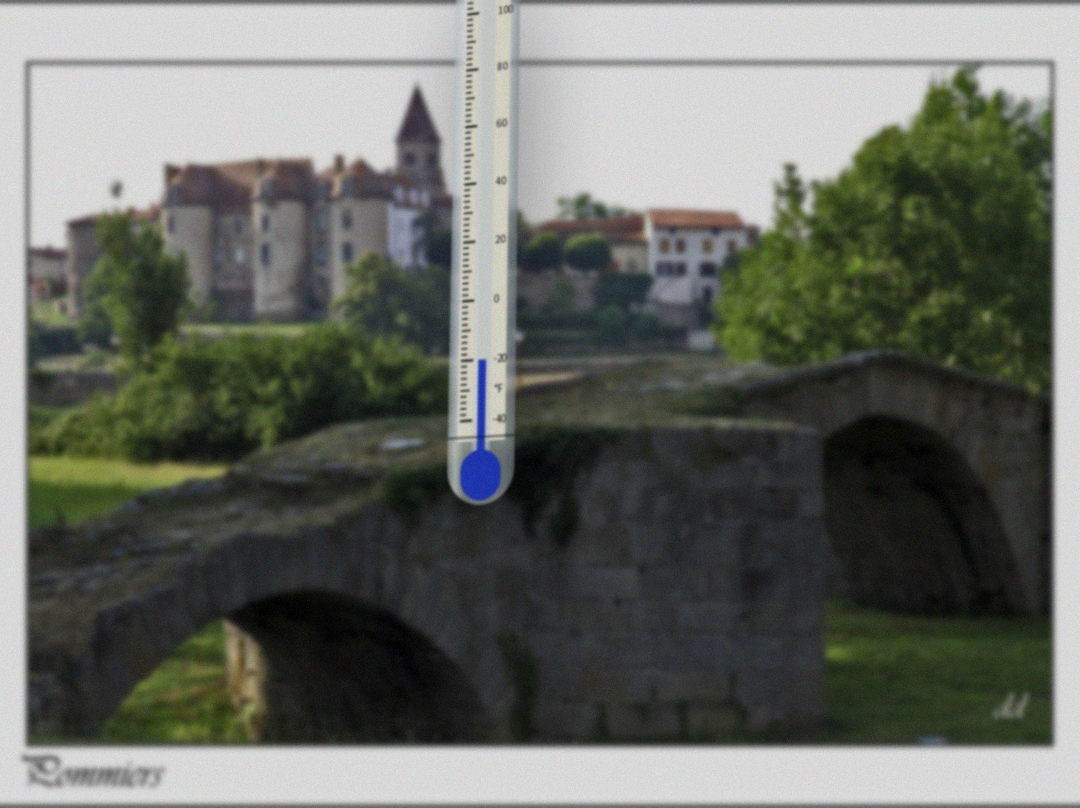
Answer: °F -20
